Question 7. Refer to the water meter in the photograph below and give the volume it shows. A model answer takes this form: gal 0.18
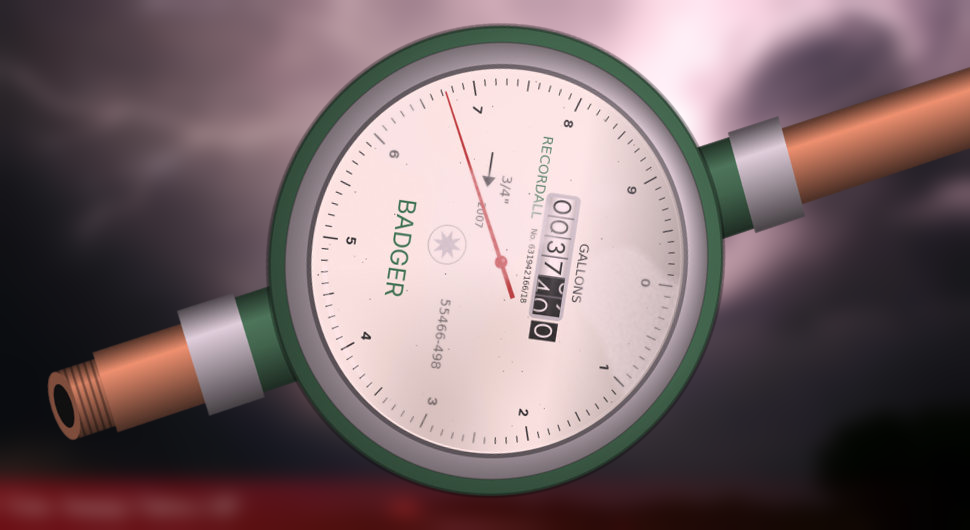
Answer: gal 37396.7
